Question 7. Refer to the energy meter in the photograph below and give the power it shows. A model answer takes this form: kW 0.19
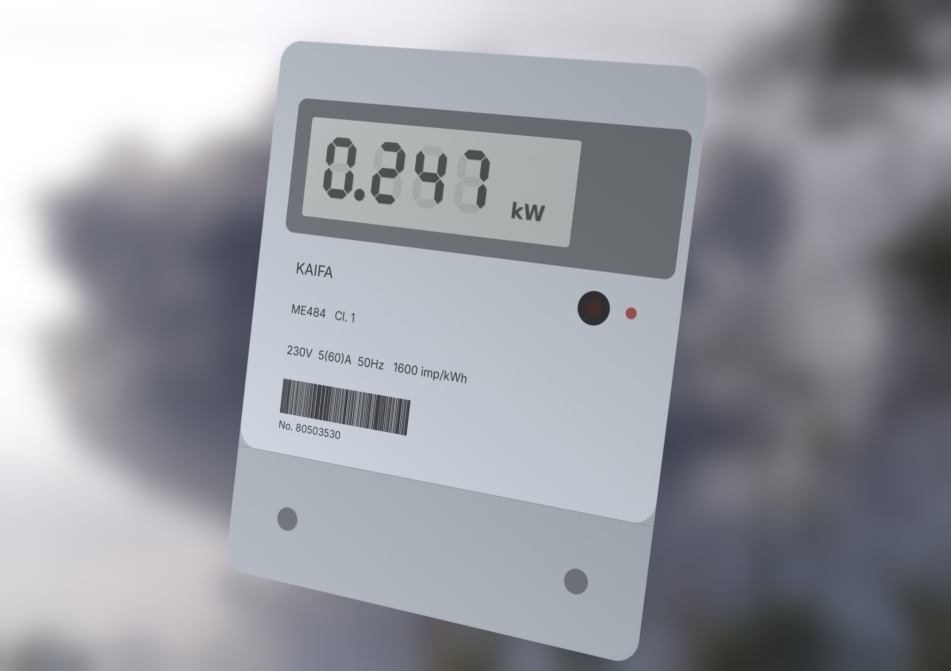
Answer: kW 0.247
